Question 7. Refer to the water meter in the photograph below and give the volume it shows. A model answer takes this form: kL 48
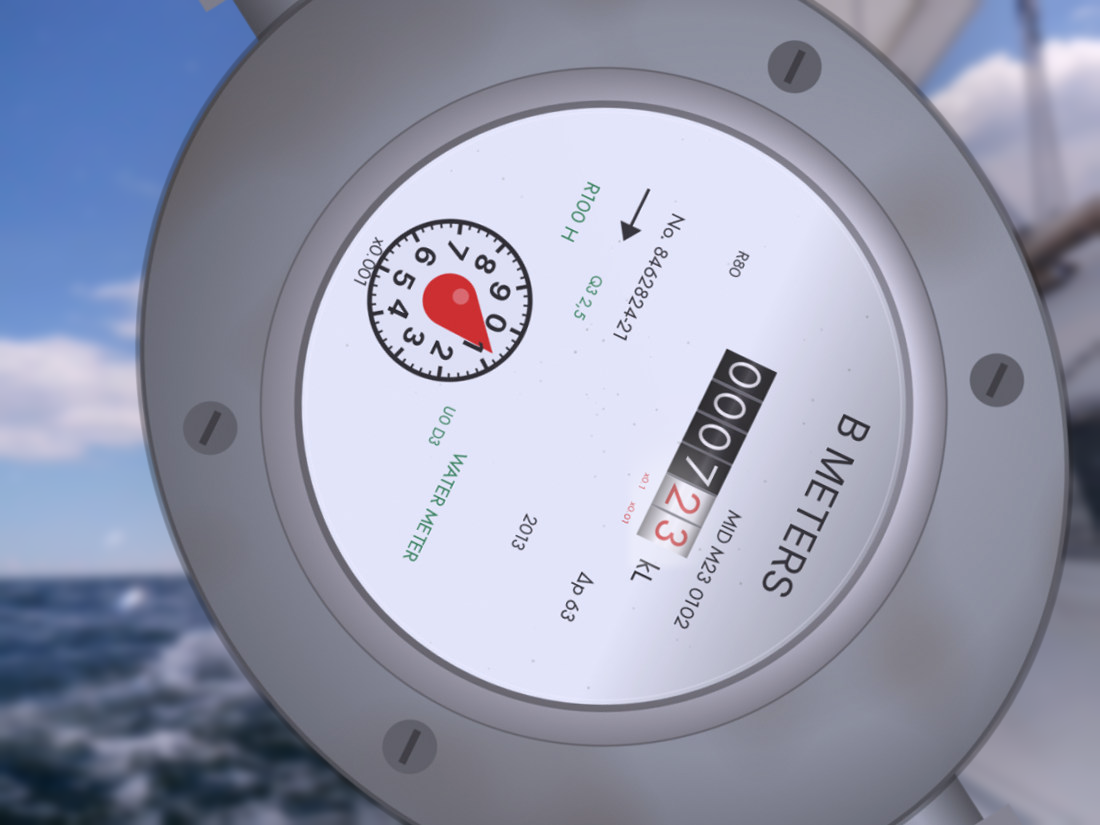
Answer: kL 7.230
